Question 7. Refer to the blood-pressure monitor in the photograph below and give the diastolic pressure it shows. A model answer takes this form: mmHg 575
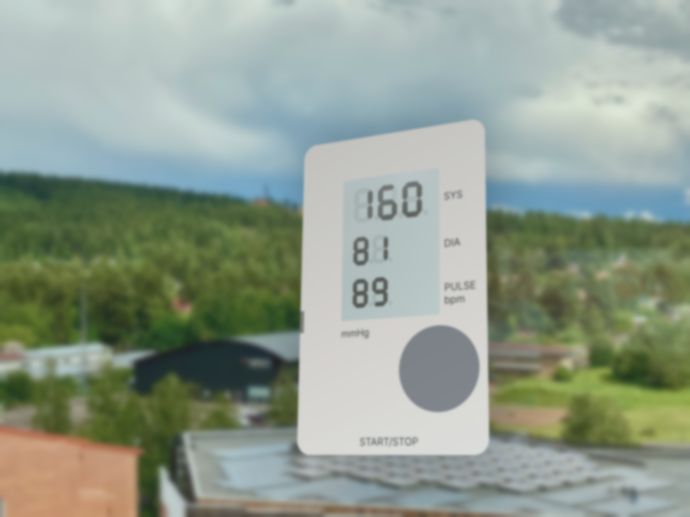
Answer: mmHg 81
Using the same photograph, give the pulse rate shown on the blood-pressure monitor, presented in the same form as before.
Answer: bpm 89
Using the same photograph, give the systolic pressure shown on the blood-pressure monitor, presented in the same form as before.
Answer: mmHg 160
